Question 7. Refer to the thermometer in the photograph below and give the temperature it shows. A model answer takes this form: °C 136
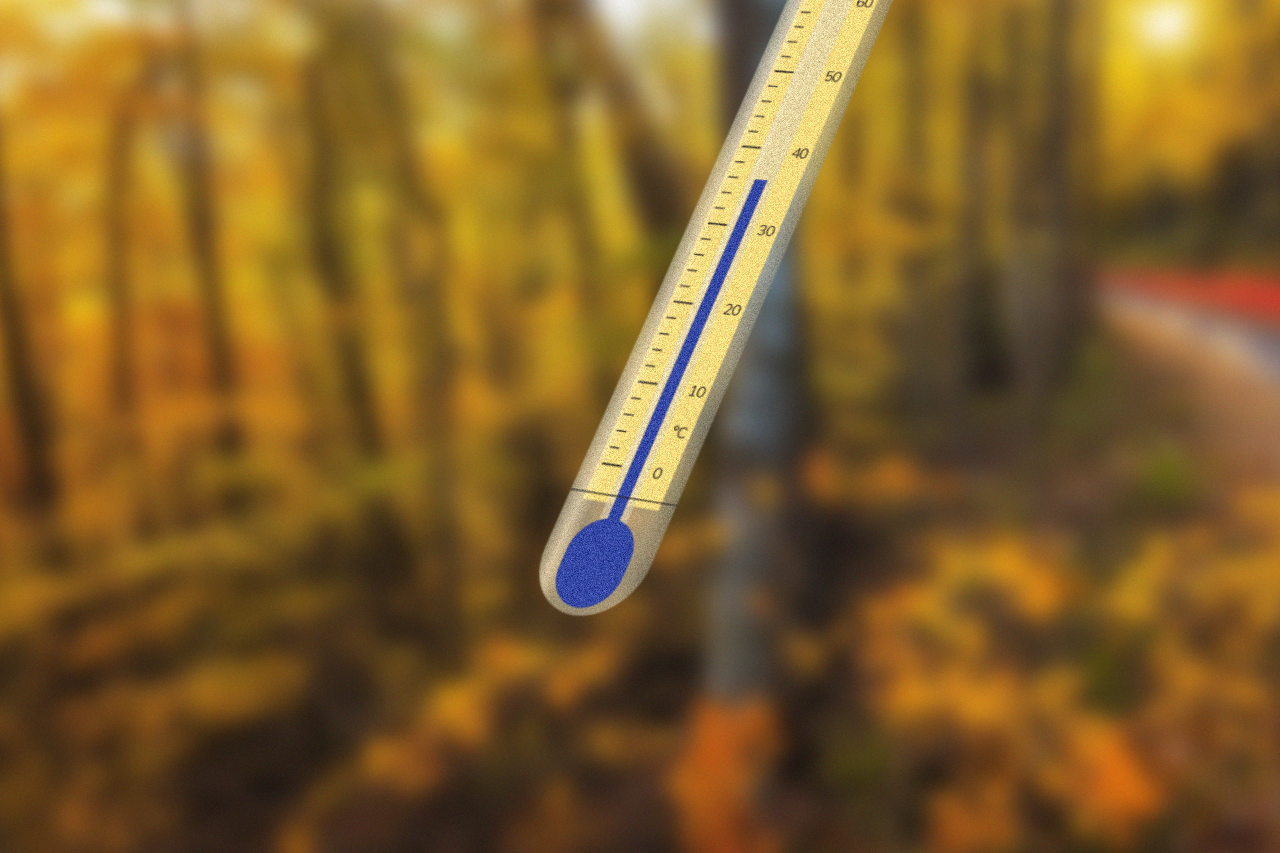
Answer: °C 36
